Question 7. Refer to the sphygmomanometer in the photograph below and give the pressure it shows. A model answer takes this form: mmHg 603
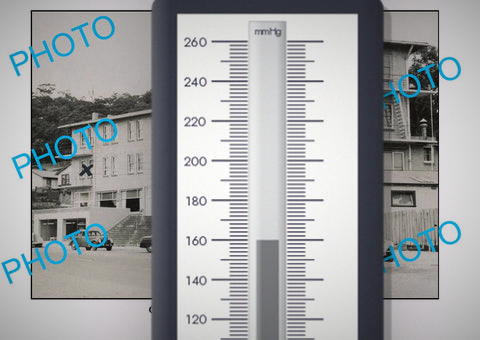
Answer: mmHg 160
